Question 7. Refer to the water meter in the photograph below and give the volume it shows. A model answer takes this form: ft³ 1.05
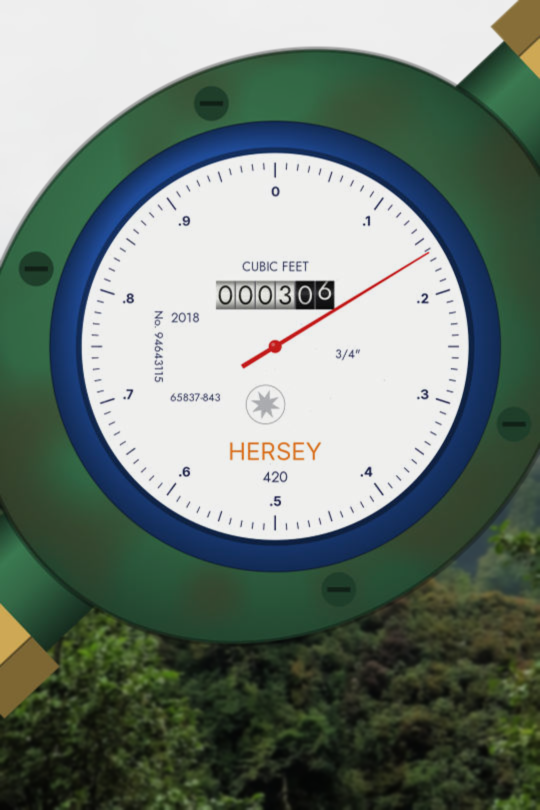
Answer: ft³ 306.16
